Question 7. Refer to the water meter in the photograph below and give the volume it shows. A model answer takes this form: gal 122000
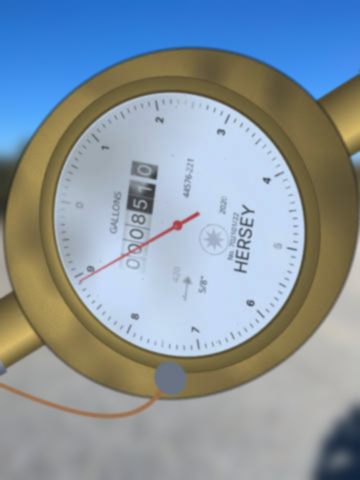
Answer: gal 8508.9
